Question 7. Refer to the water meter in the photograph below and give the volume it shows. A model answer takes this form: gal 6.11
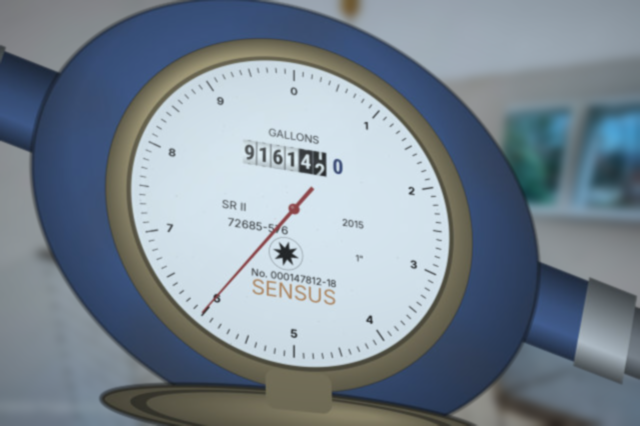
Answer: gal 9161416.0
